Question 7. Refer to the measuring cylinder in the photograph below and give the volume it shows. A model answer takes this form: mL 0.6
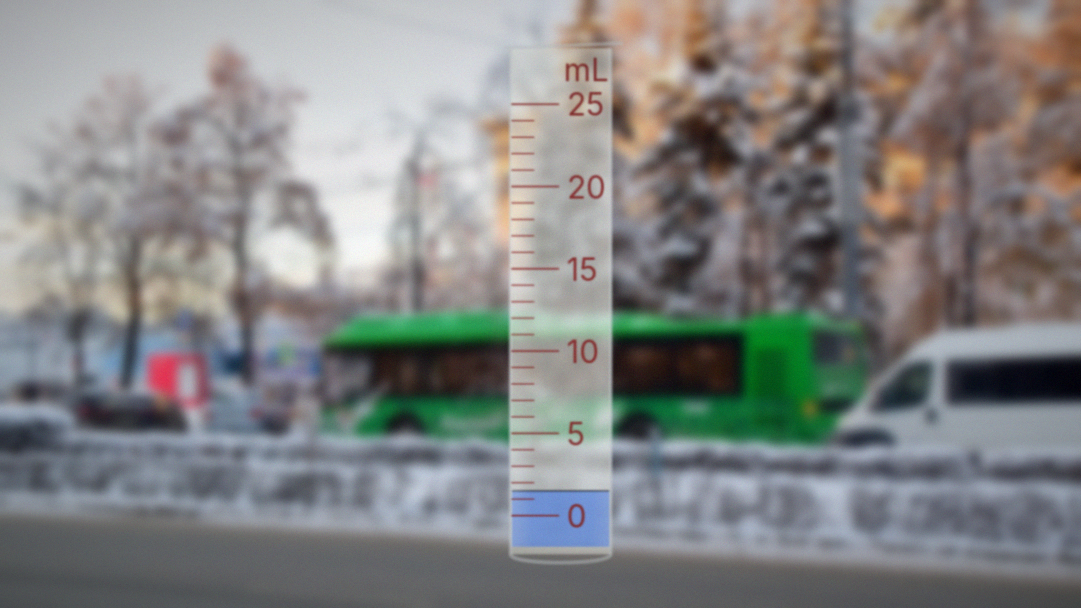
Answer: mL 1.5
